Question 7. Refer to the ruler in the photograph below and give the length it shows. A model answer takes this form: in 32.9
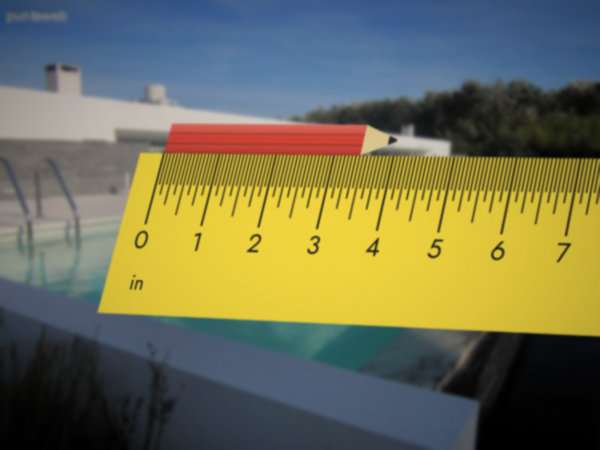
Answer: in 4
